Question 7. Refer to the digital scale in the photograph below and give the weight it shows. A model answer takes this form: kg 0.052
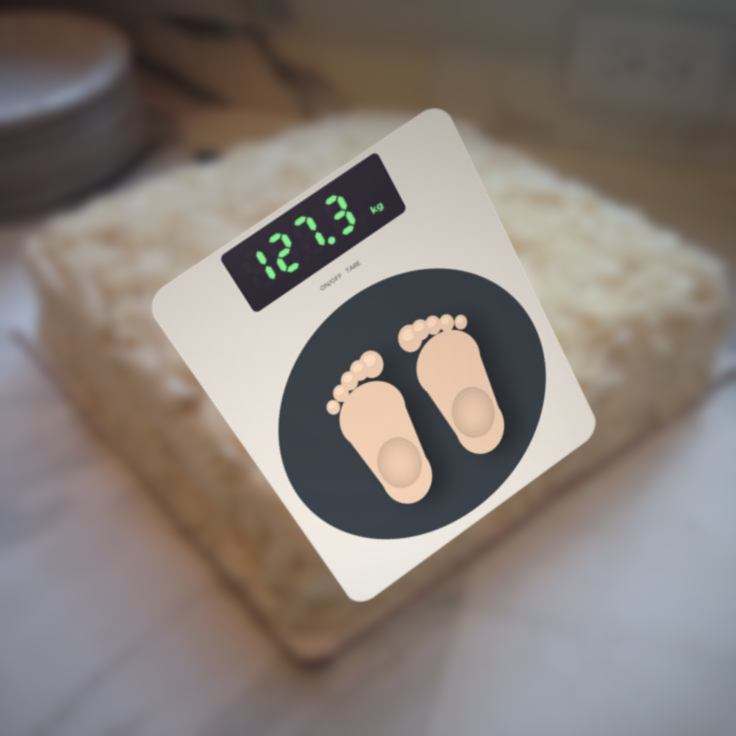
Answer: kg 127.3
